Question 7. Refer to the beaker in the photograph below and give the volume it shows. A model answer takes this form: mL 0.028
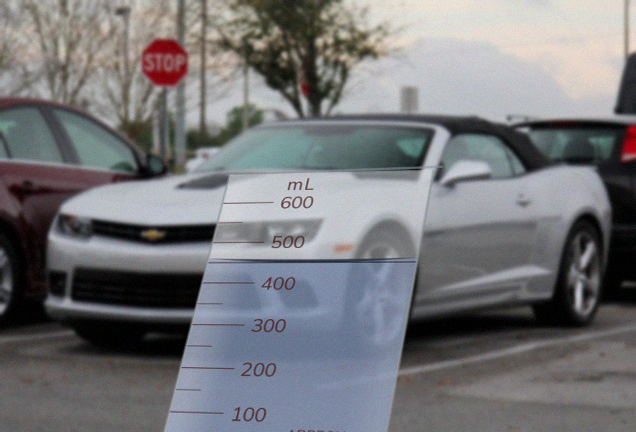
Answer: mL 450
